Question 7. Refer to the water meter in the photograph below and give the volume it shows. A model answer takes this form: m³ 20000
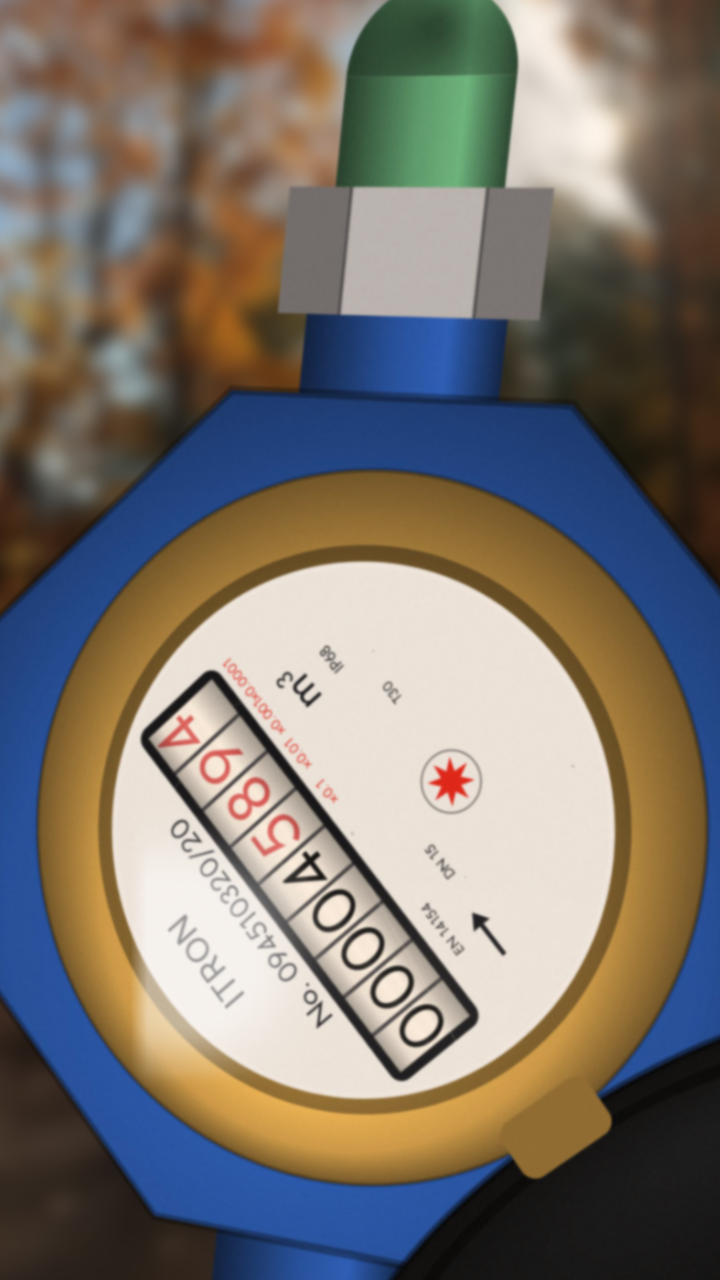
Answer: m³ 4.5894
